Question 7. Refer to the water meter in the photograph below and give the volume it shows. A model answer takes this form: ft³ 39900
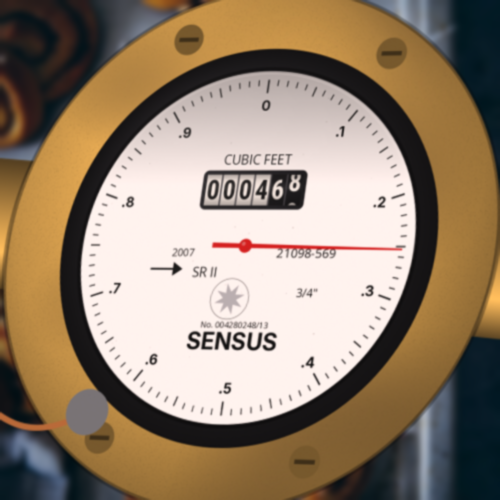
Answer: ft³ 468.25
